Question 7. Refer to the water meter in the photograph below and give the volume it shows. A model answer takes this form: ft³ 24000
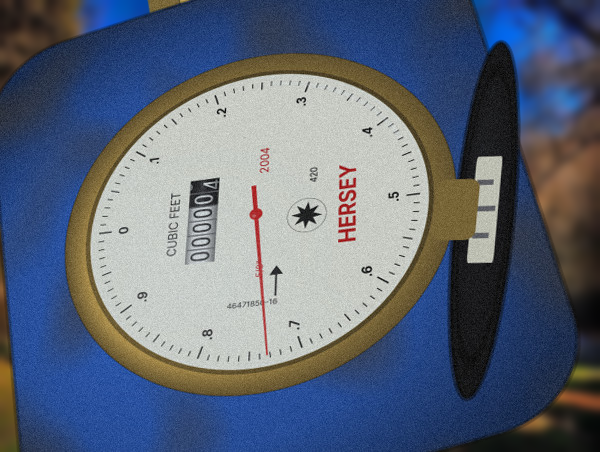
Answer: ft³ 3.73
